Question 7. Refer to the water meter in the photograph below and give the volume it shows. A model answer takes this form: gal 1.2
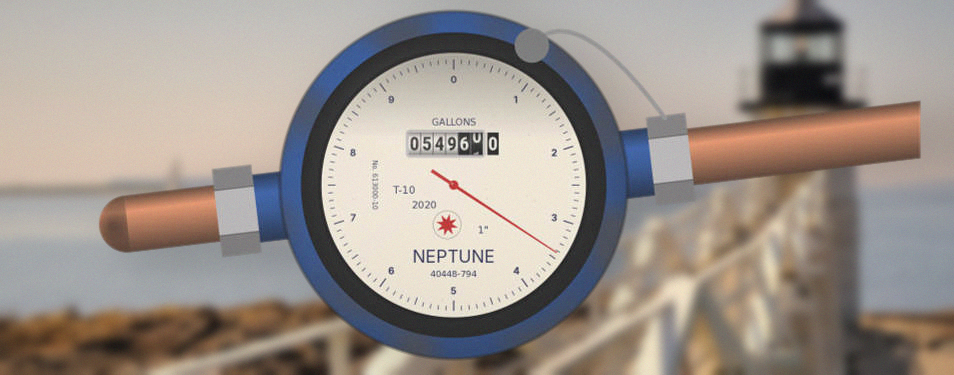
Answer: gal 549603.4
